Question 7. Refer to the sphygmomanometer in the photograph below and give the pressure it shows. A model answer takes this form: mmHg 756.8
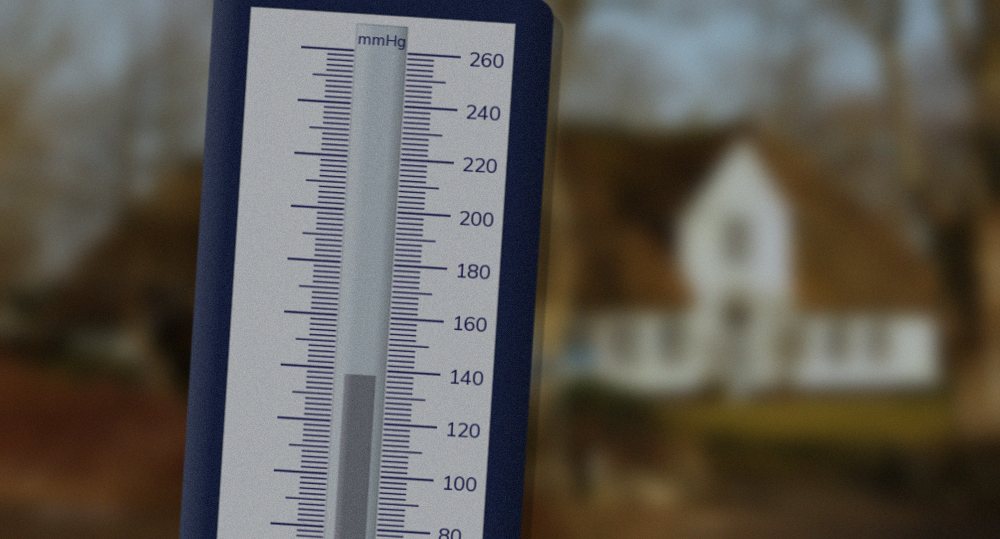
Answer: mmHg 138
